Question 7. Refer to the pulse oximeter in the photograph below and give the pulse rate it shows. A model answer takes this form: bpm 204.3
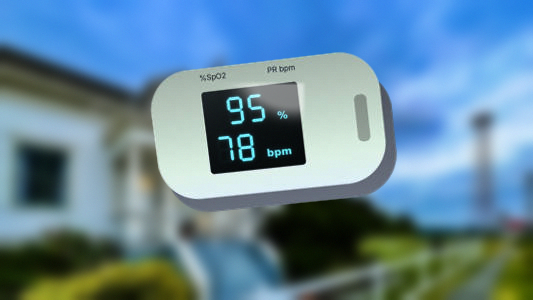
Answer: bpm 78
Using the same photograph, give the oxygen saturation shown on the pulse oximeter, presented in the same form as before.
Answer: % 95
